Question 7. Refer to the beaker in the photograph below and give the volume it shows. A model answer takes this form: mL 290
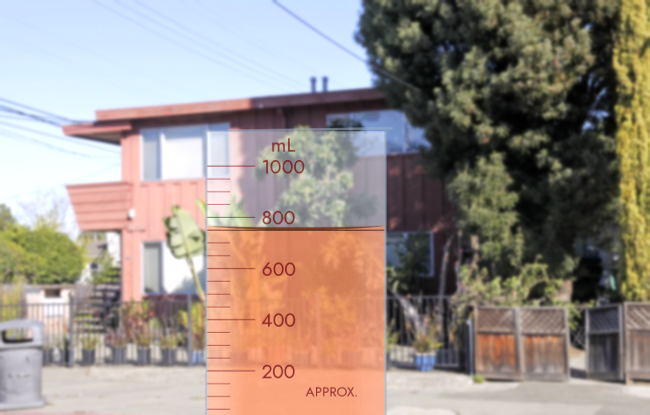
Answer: mL 750
